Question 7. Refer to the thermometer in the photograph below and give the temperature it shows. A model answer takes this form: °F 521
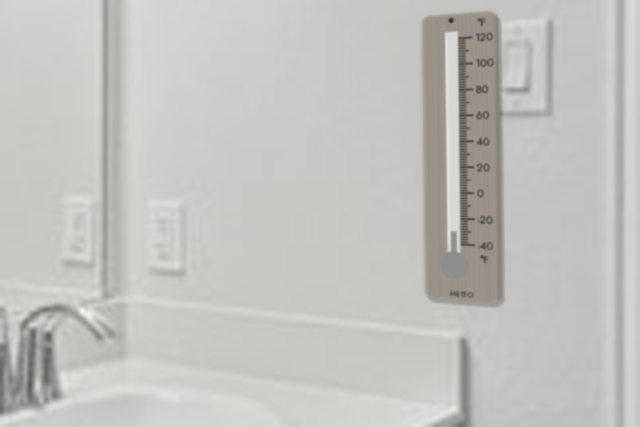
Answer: °F -30
